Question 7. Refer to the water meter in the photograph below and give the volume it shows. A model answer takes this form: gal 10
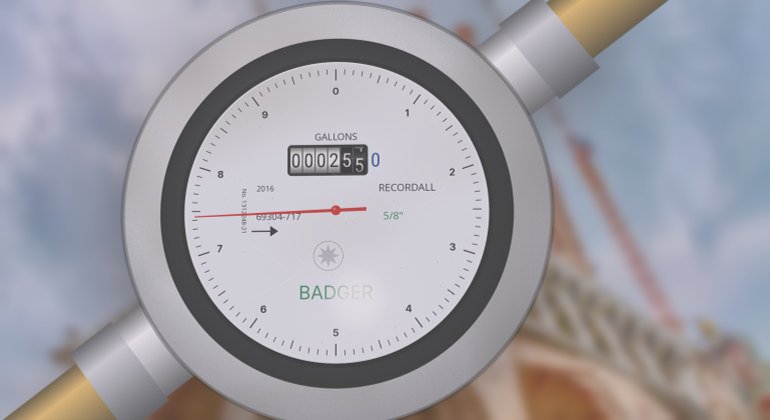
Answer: gal 2547.4
